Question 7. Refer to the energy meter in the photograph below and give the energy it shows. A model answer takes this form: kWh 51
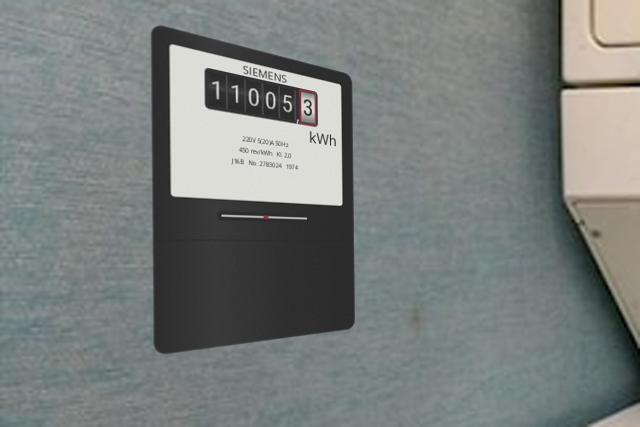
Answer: kWh 11005.3
